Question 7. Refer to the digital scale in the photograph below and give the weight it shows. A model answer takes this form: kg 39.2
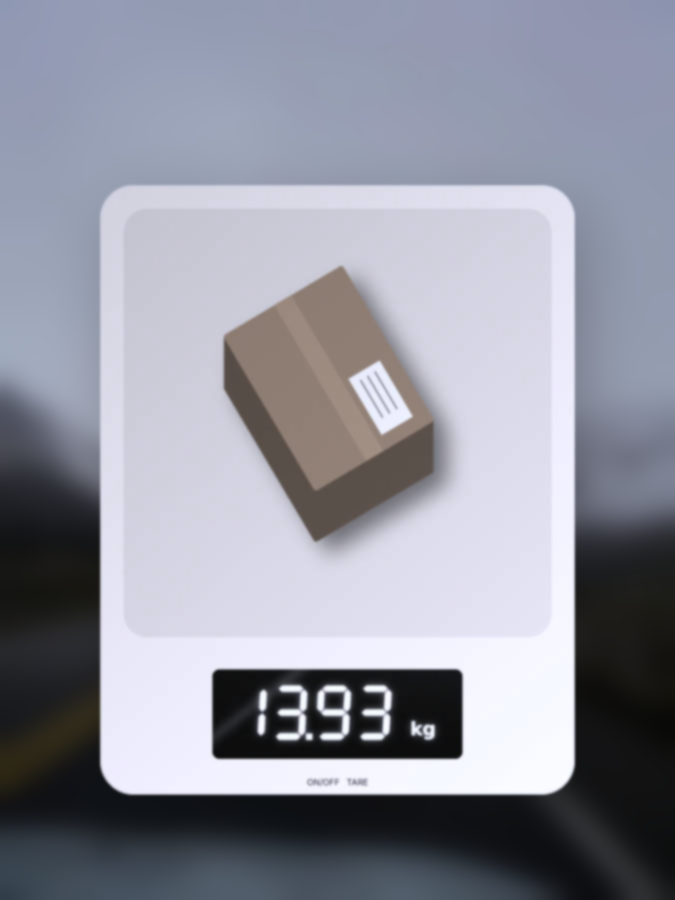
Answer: kg 13.93
